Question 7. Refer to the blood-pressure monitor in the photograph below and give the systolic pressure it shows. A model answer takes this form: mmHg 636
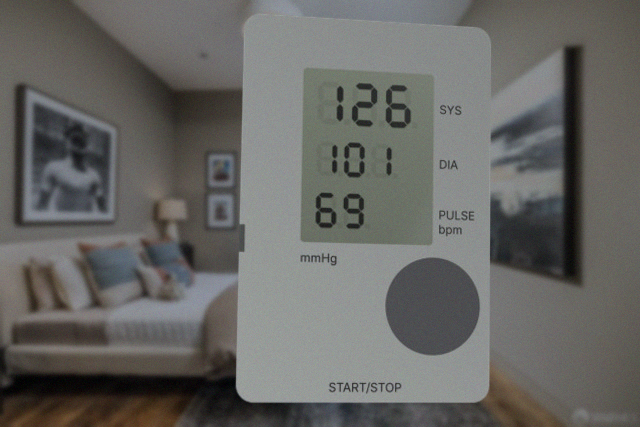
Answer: mmHg 126
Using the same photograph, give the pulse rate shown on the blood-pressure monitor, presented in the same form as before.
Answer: bpm 69
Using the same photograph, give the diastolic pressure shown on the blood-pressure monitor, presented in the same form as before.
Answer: mmHg 101
